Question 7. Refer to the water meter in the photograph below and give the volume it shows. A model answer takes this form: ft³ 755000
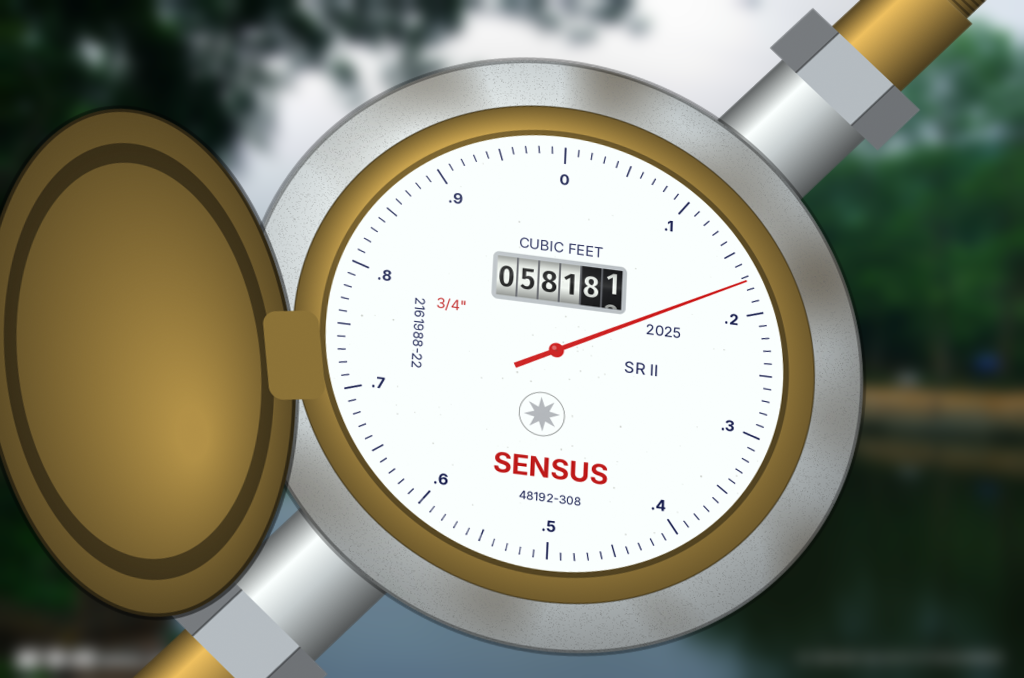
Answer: ft³ 58181.17
